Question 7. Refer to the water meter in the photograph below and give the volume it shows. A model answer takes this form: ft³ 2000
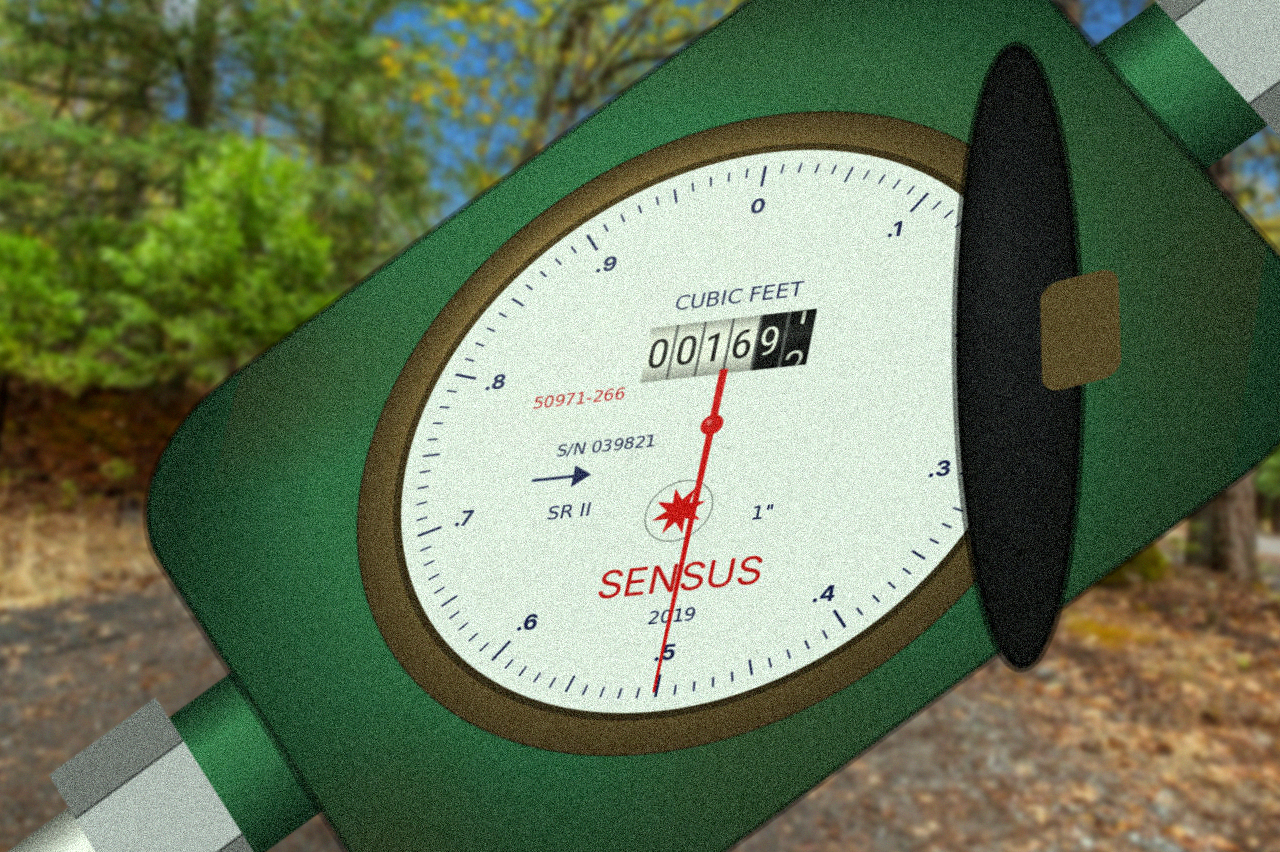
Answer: ft³ 1691.50
